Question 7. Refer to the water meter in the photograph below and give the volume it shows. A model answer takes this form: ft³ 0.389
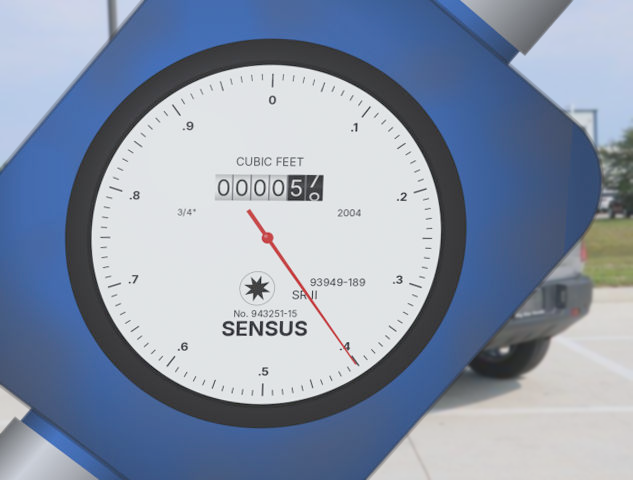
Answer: ft³ 57.40
